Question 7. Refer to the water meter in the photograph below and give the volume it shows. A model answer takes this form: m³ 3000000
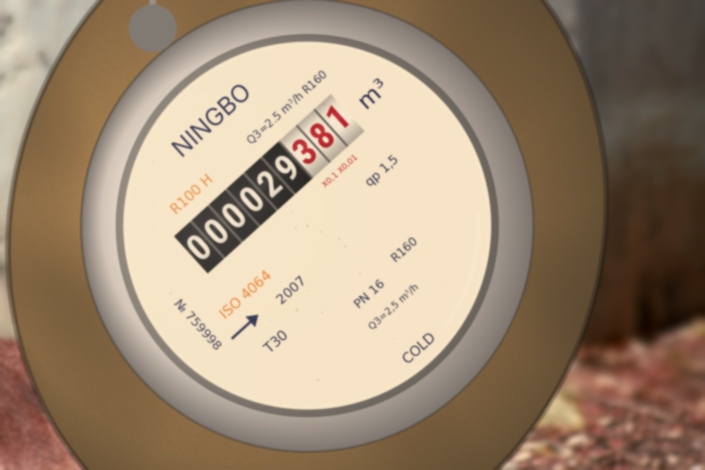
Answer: m³ 29.381
